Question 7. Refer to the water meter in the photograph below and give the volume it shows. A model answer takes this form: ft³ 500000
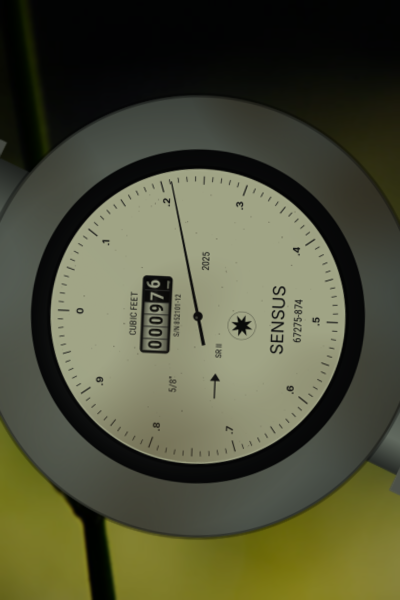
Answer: ft³ 976.21
